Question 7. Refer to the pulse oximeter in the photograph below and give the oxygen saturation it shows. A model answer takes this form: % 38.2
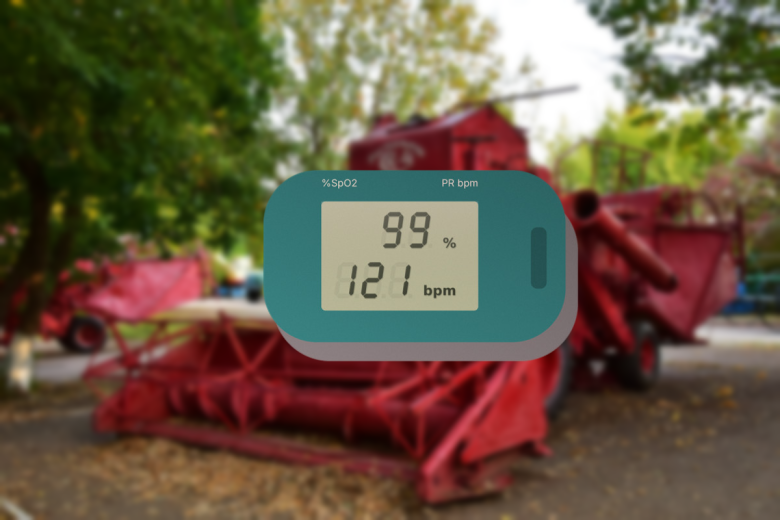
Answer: % 99
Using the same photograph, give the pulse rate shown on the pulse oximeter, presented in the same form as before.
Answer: bpm 121
